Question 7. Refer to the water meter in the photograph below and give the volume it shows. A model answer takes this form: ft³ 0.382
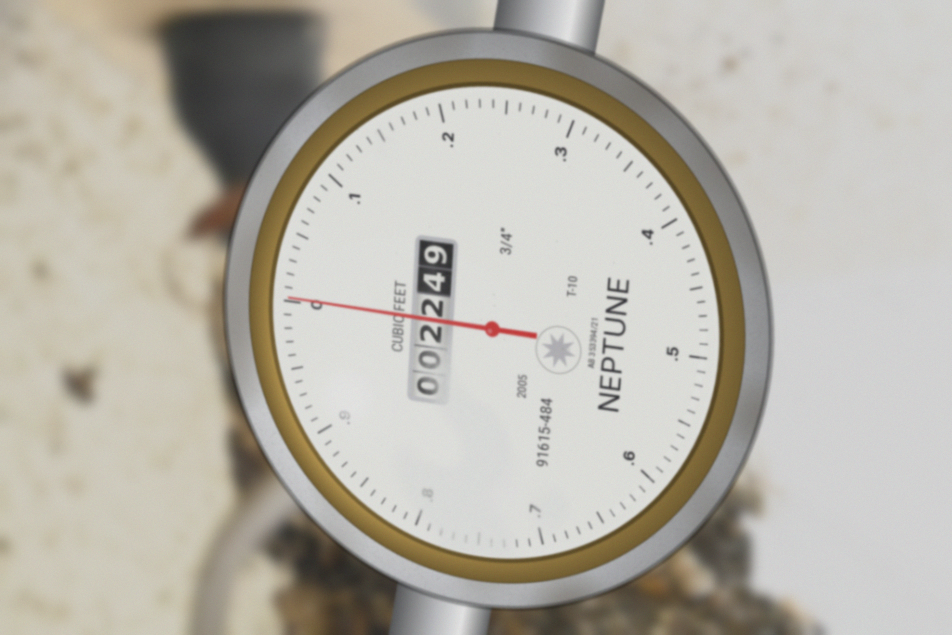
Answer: ft³ 2249.00
